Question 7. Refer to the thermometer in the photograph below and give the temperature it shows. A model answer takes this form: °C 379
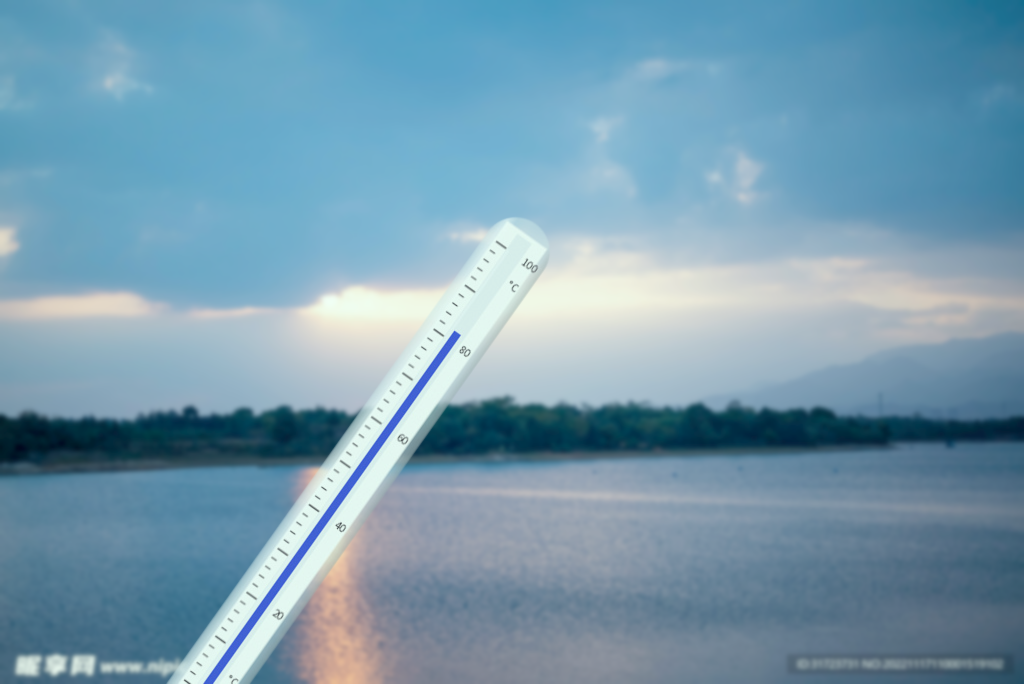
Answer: °C 82
